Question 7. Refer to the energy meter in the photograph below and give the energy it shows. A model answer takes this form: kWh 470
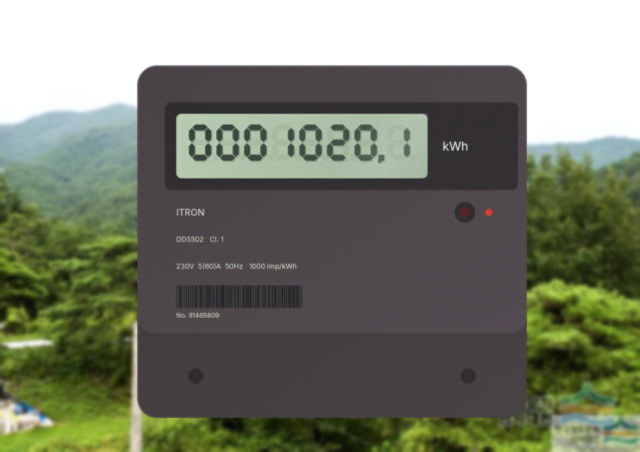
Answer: kWh 1020.1
